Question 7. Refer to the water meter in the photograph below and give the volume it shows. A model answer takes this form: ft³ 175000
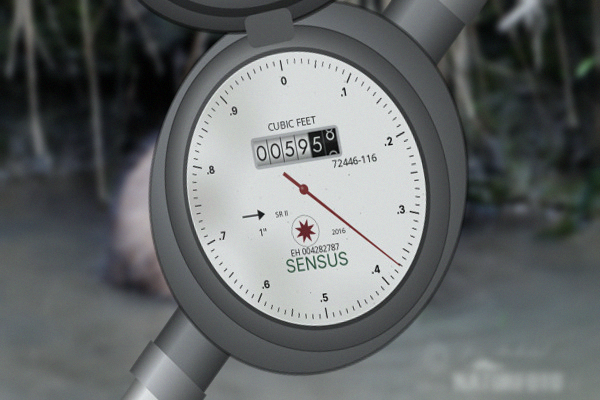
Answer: ft³ 5958.37
